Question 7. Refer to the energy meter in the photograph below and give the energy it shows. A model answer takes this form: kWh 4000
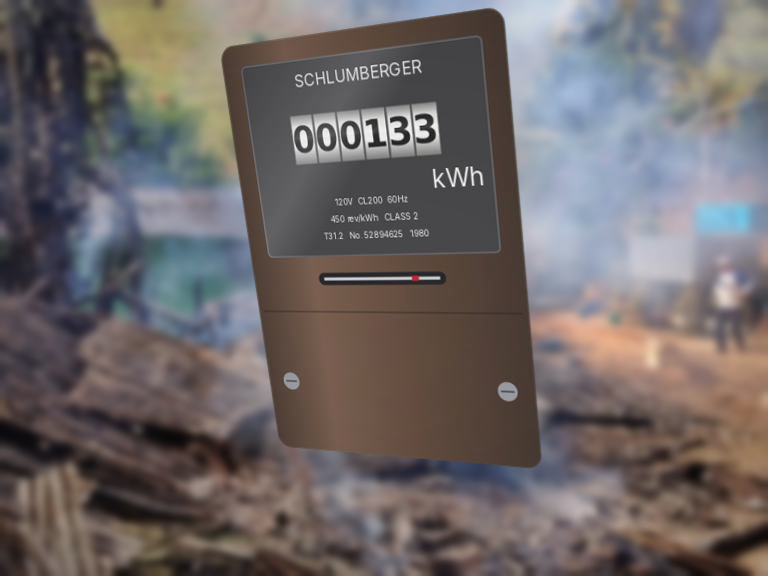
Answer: kWh 133
